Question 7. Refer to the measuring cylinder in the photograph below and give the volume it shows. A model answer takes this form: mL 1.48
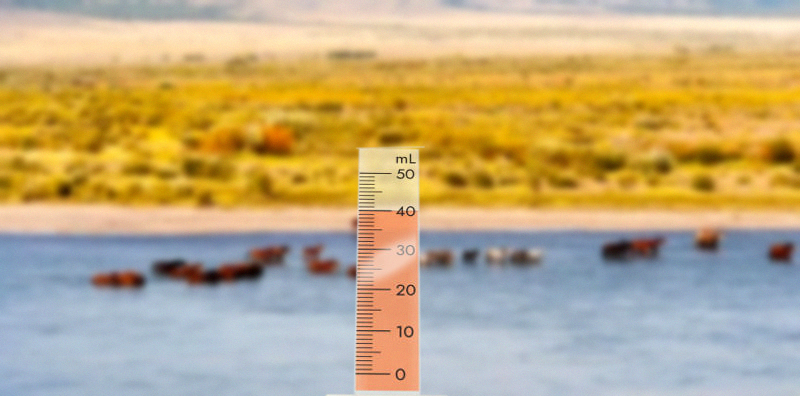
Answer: mL 40
